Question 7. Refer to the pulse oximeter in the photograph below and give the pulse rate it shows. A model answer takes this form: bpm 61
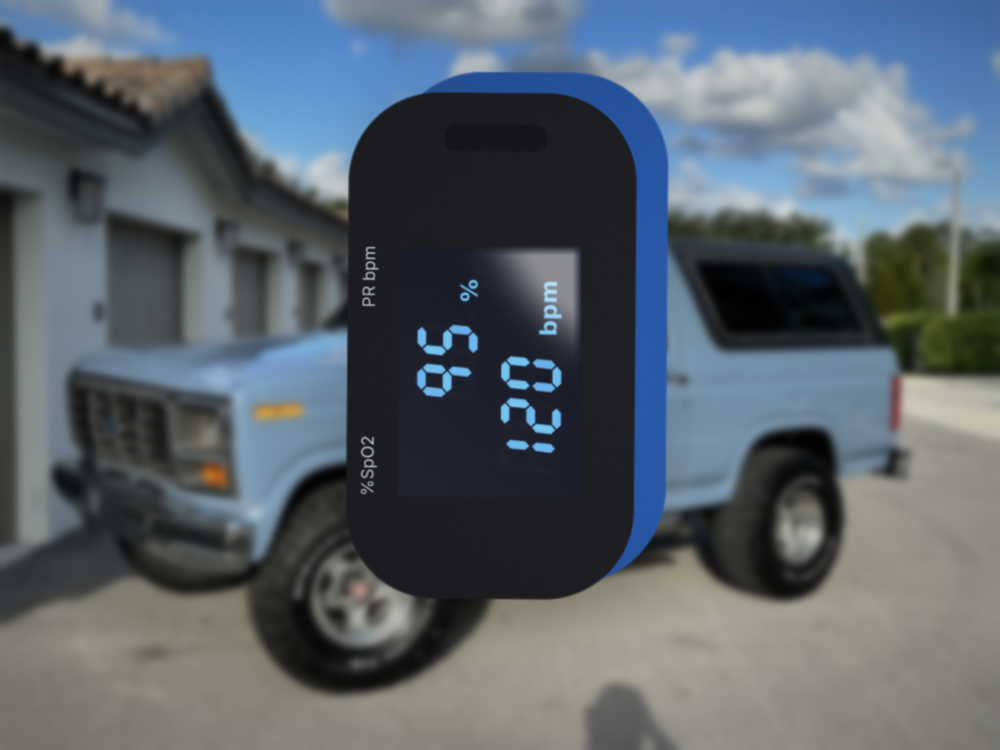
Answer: bpm 120
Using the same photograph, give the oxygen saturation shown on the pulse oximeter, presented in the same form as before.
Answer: % 95
